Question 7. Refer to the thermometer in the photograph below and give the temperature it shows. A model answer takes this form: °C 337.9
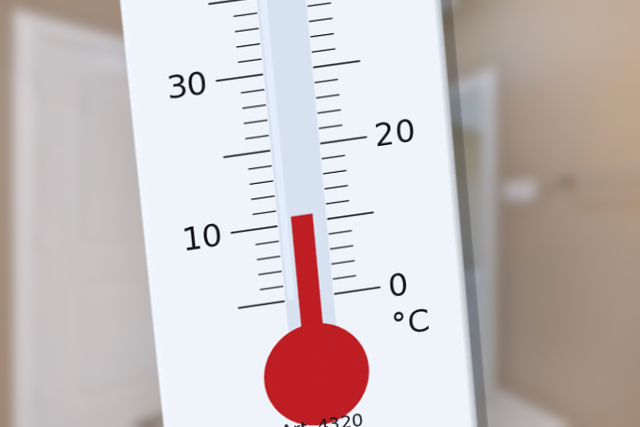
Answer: °C 11
